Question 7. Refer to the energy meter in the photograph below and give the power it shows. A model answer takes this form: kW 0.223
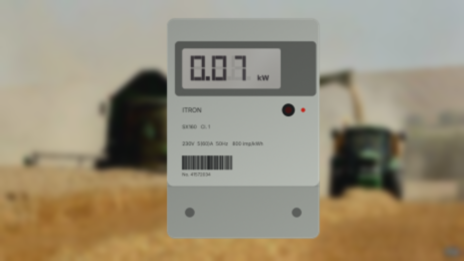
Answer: kW 0.07
